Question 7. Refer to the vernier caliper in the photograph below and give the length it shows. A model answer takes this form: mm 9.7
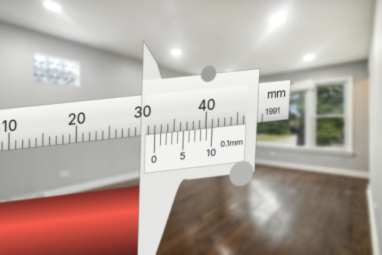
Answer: mm 32.0
